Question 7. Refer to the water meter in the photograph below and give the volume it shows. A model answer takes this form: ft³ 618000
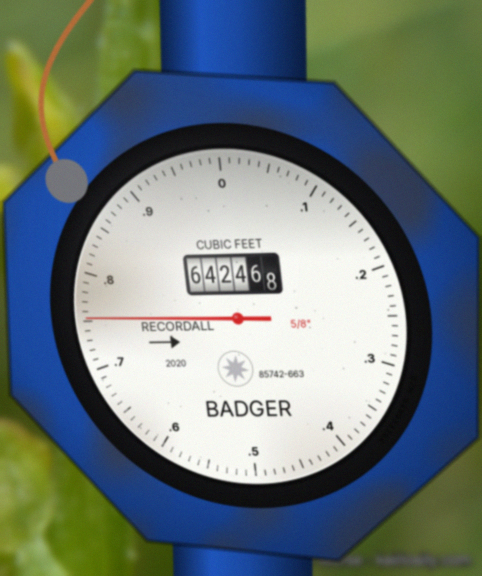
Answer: ft³ 642467.75
